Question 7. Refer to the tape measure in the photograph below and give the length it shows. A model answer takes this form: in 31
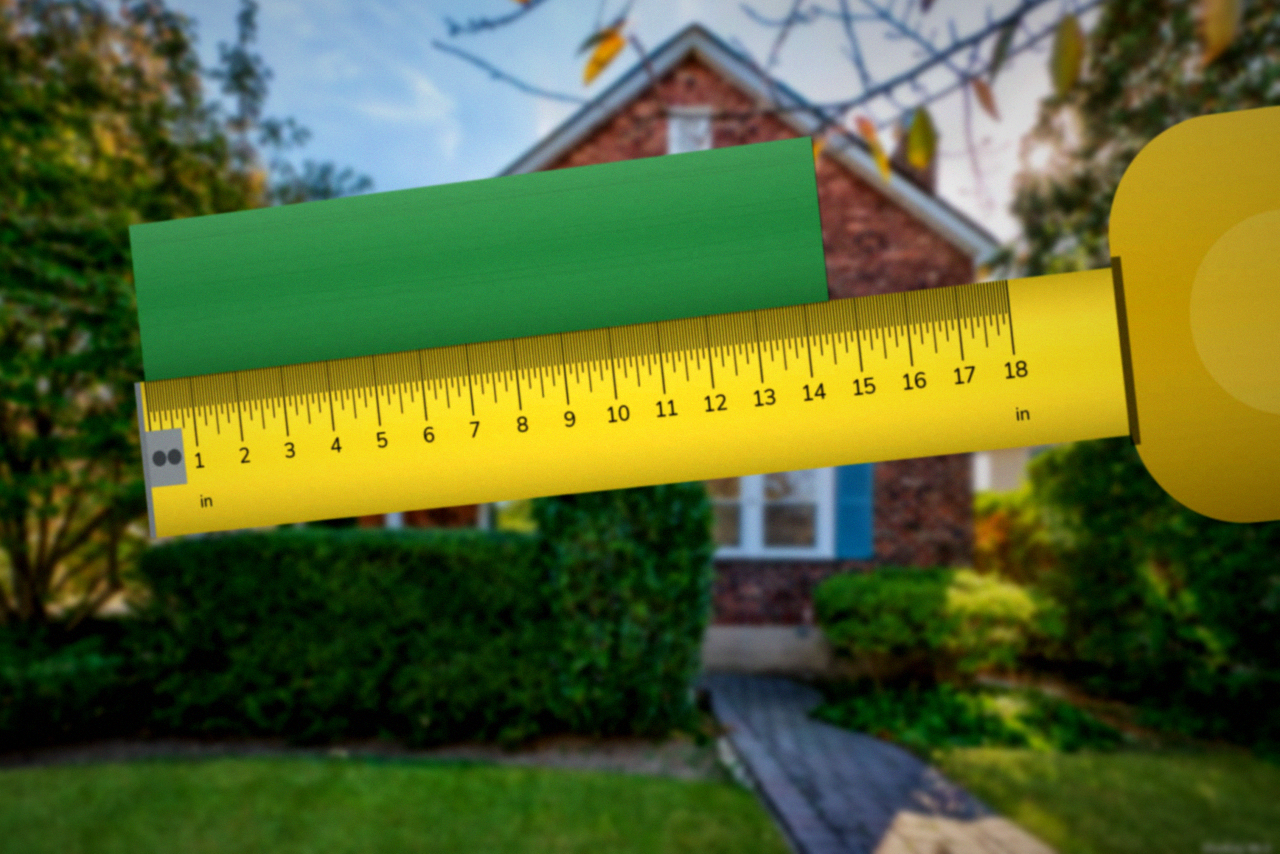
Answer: in 14.5
